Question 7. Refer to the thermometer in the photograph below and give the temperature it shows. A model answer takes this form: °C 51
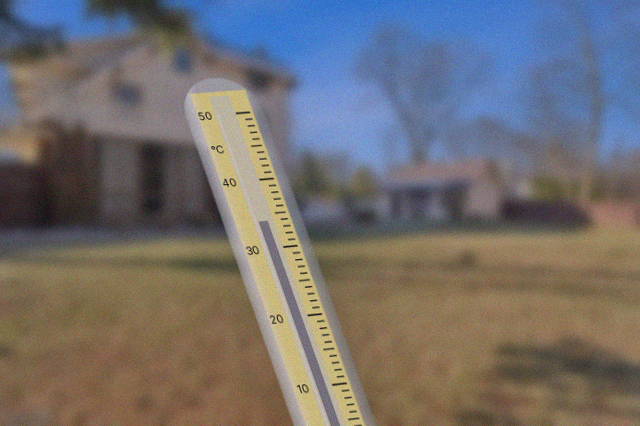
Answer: °C 34
